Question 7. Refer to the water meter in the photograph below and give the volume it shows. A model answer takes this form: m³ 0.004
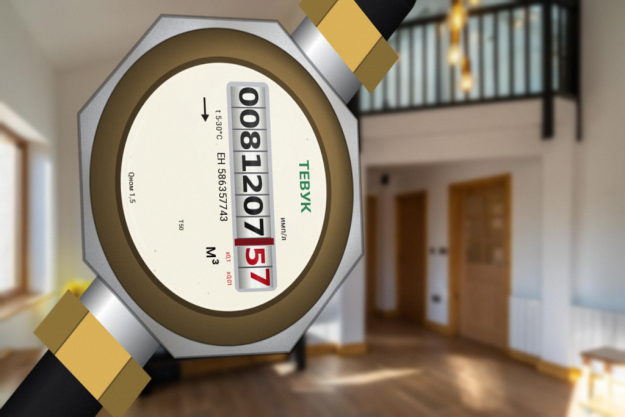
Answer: m³ 81207.57
